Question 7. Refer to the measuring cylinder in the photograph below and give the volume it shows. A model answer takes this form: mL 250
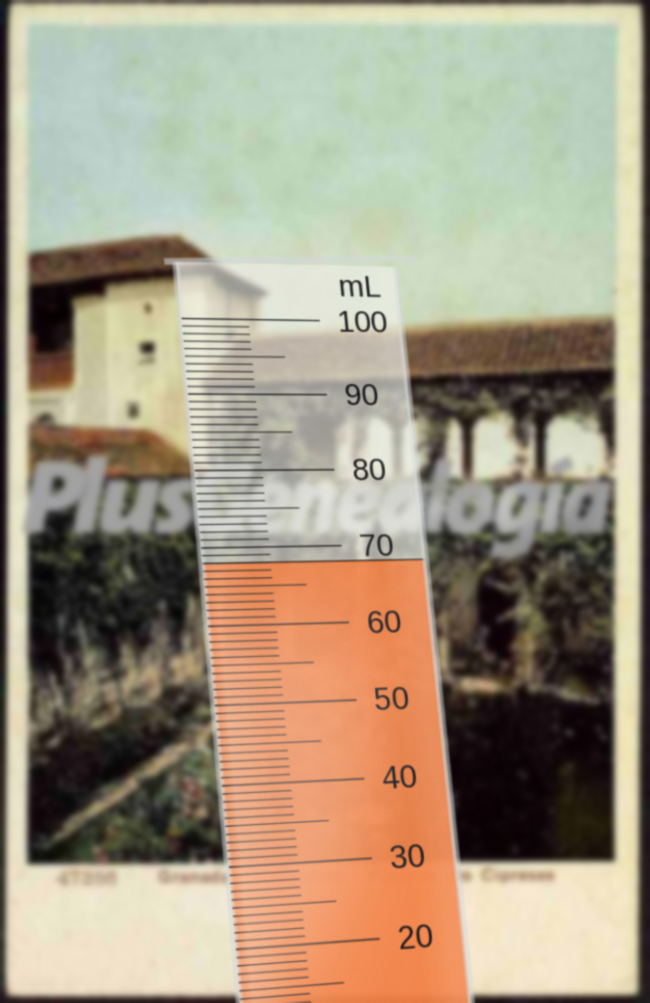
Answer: mL 68
